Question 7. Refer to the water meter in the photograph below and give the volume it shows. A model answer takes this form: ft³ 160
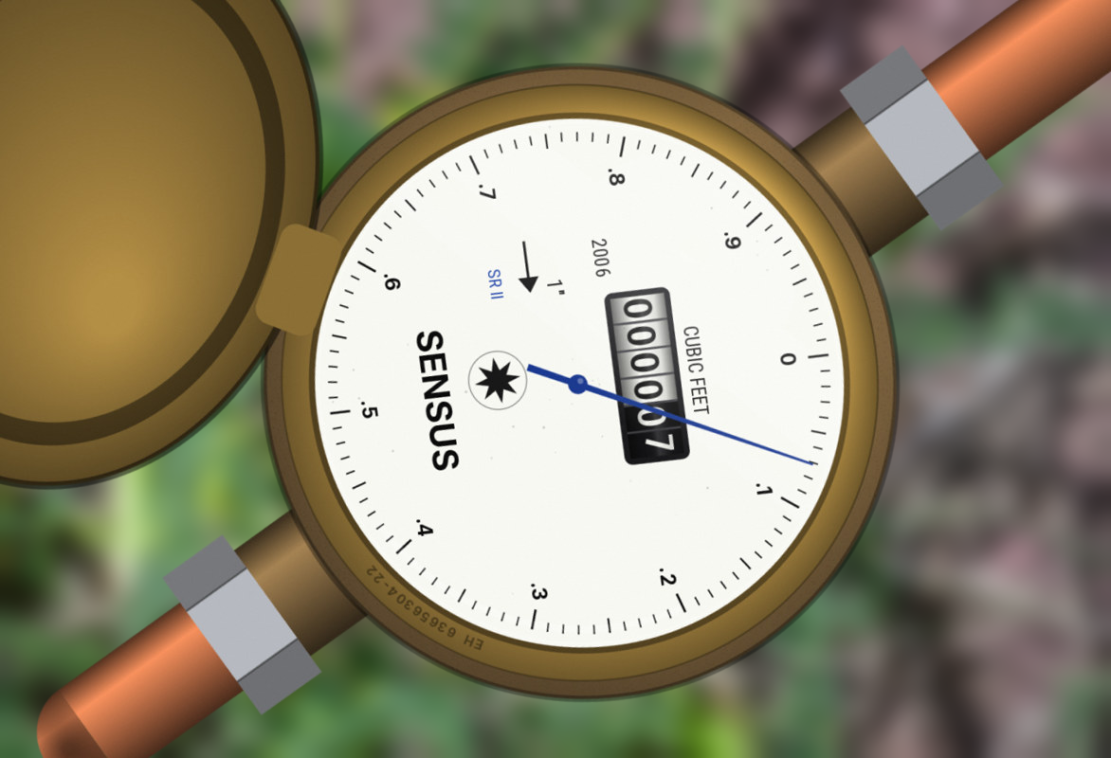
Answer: ft³ 7.07
